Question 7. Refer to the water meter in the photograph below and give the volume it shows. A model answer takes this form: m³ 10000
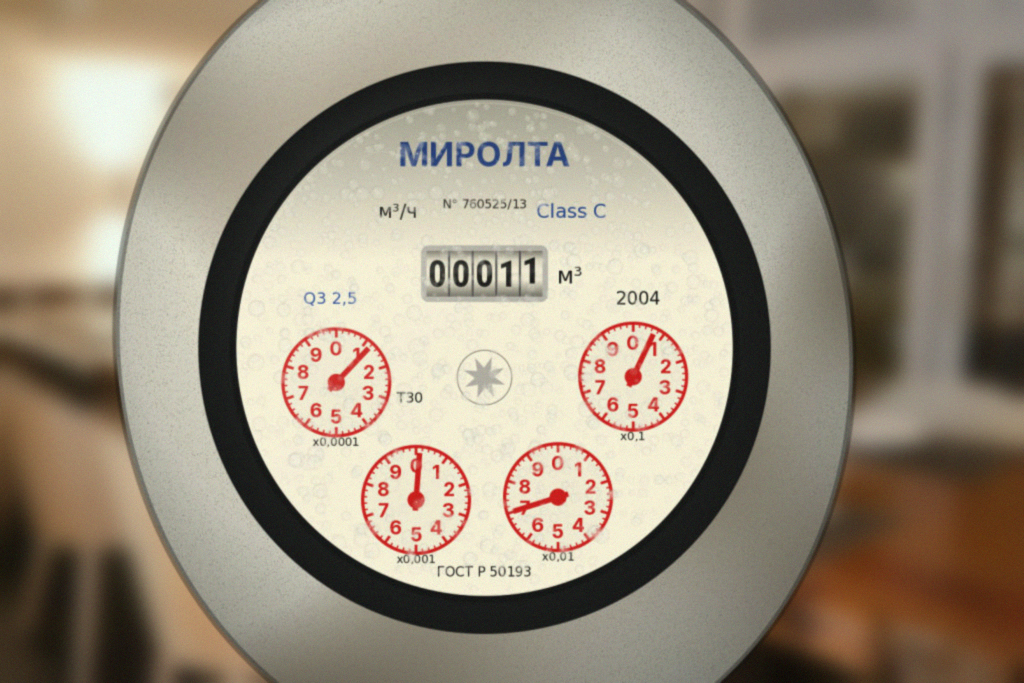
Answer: m³ 11.0701
